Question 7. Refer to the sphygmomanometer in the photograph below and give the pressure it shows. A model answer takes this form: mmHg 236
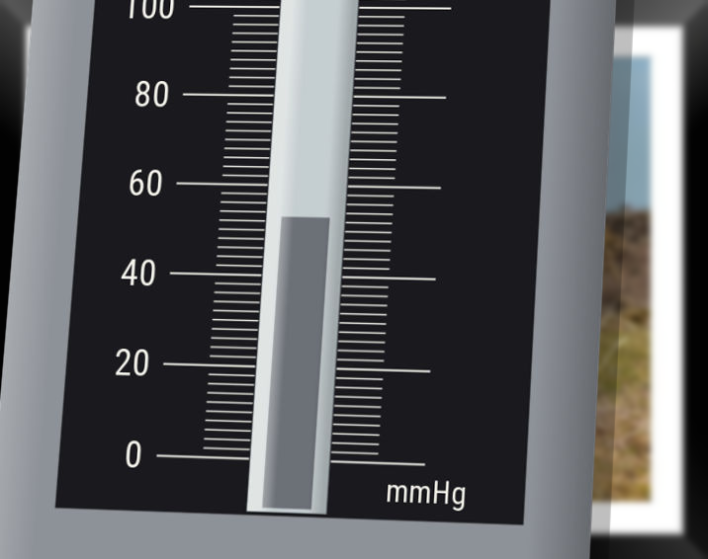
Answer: mmHg 53
